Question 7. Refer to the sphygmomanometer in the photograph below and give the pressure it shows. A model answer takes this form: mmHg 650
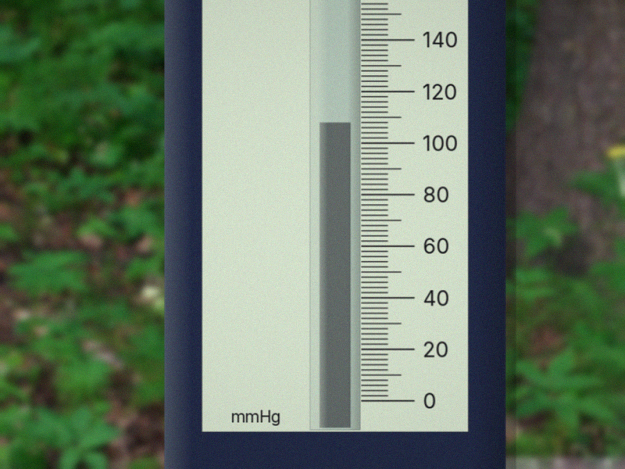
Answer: mmHg 108
